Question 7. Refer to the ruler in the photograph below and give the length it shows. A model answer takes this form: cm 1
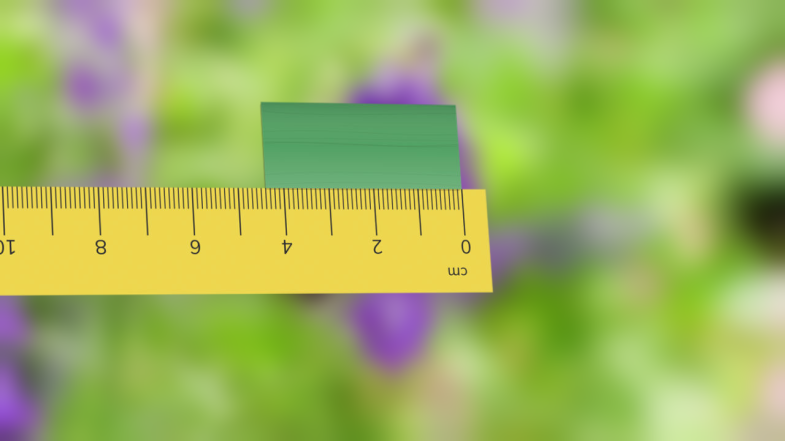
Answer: cm 4.4
